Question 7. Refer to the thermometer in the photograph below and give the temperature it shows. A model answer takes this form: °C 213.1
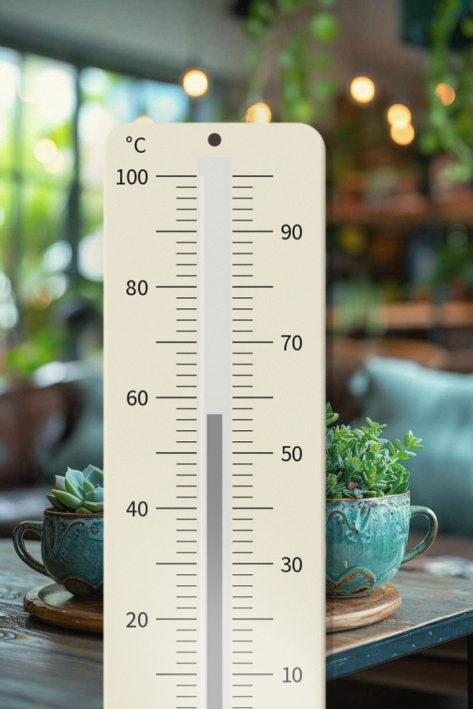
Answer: °C 57
